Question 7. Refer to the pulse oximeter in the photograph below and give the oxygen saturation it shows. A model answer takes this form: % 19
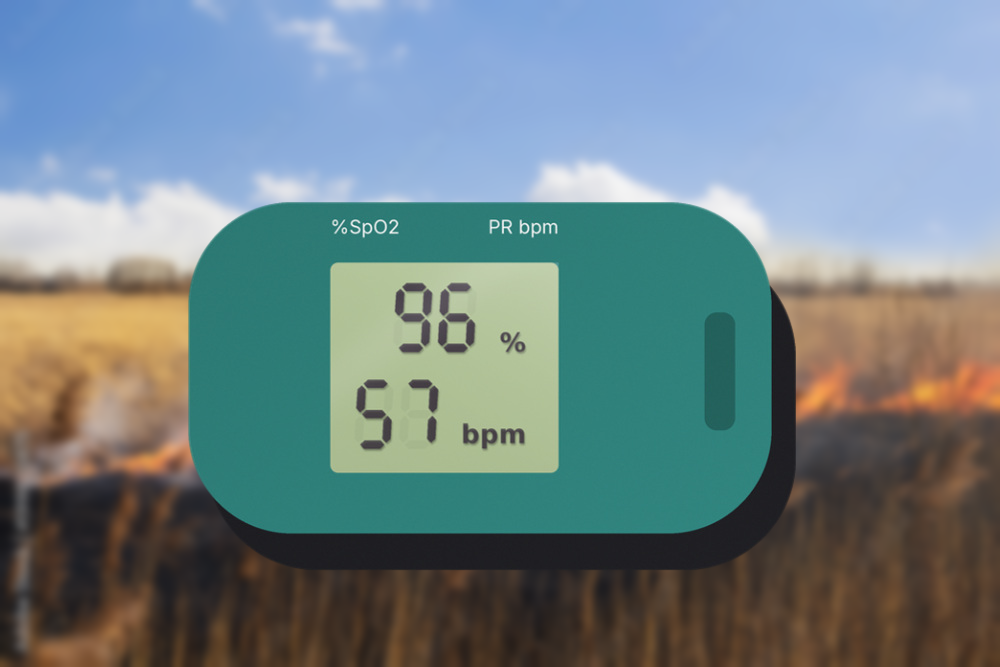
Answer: % 96
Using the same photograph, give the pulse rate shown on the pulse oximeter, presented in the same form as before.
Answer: bpm 57
